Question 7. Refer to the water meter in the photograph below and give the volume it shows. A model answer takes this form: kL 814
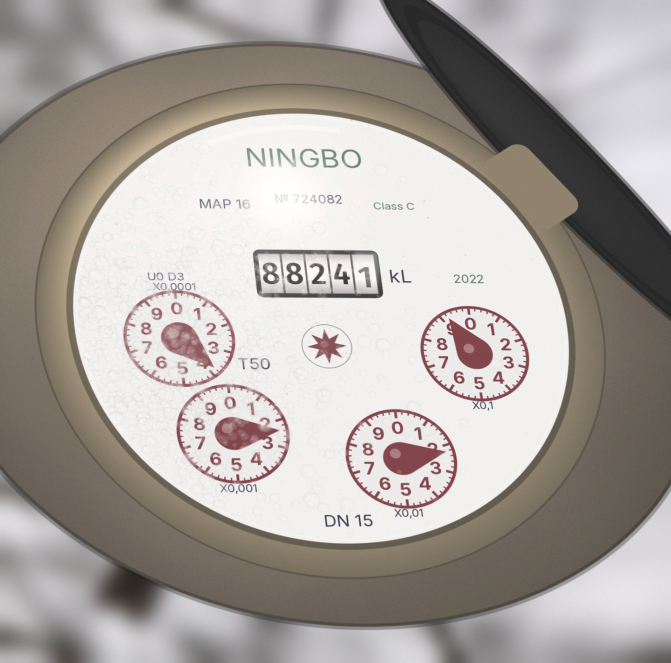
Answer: kL 88240.9223
